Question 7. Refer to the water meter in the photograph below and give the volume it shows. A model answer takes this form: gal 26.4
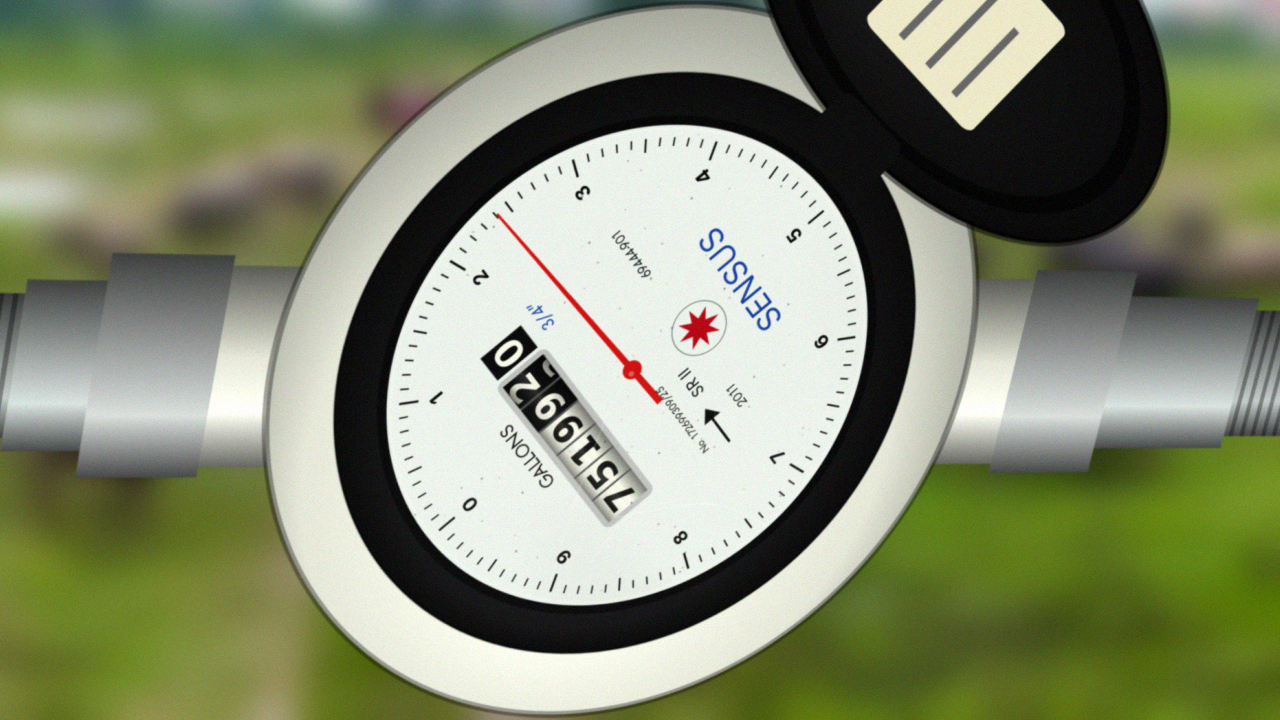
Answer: gal 7519922.4
